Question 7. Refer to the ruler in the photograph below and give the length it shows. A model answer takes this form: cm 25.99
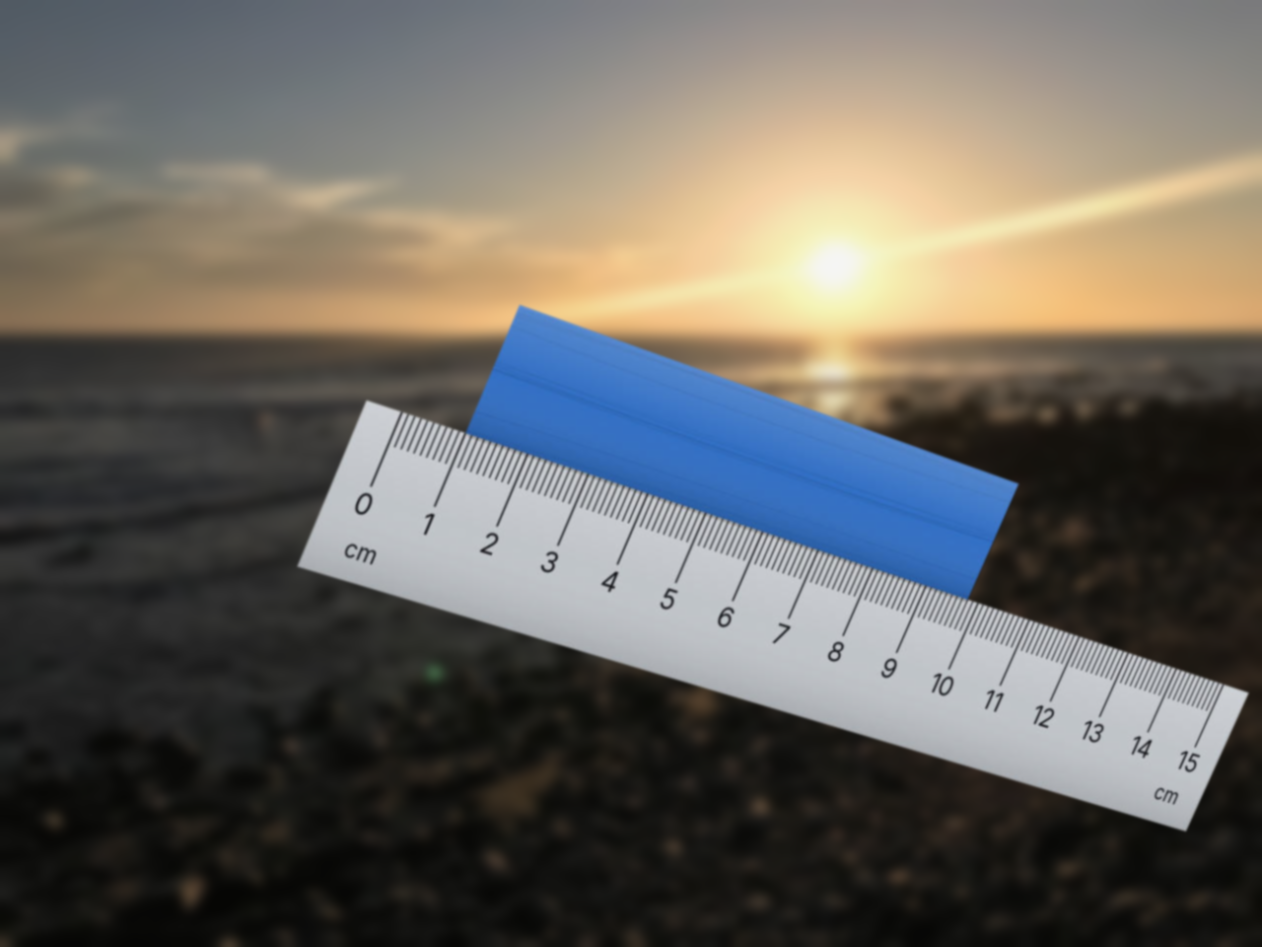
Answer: cm 8.8
